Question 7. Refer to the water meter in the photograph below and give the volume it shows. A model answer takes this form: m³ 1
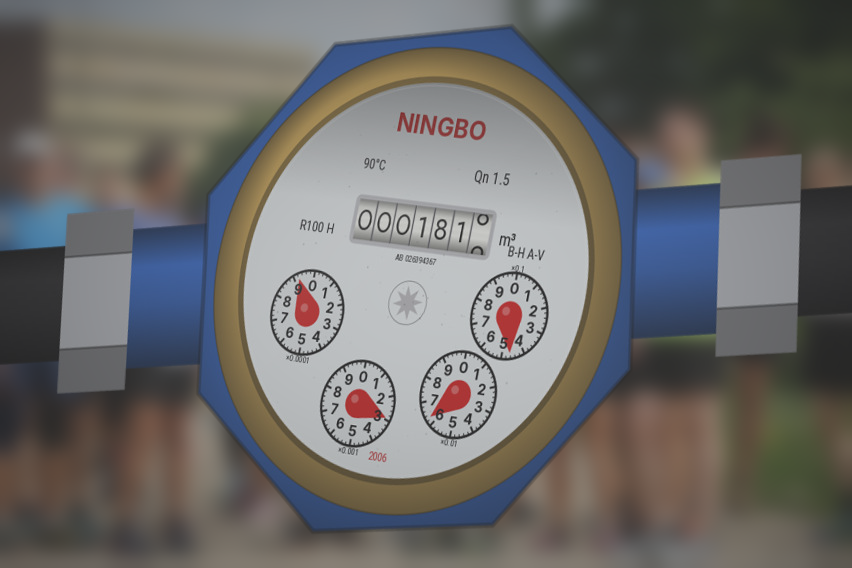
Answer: m³ 1818.4629
